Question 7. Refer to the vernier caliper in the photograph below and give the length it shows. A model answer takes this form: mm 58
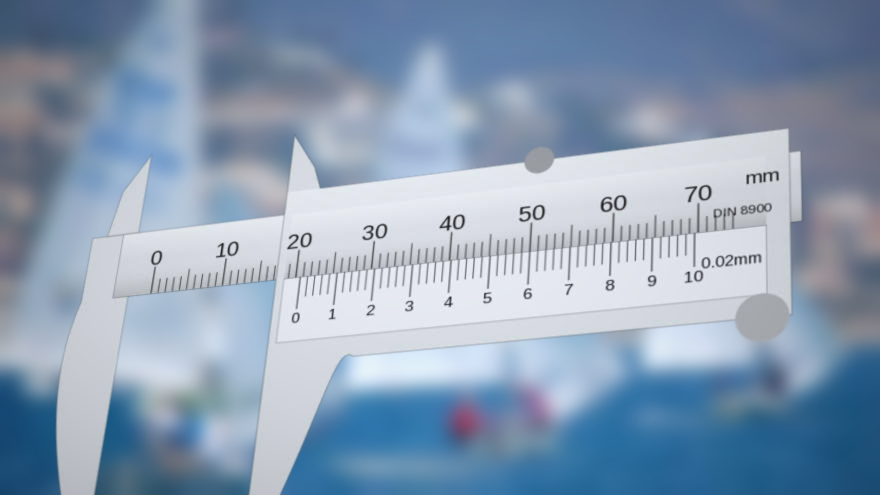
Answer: mm 20.6
